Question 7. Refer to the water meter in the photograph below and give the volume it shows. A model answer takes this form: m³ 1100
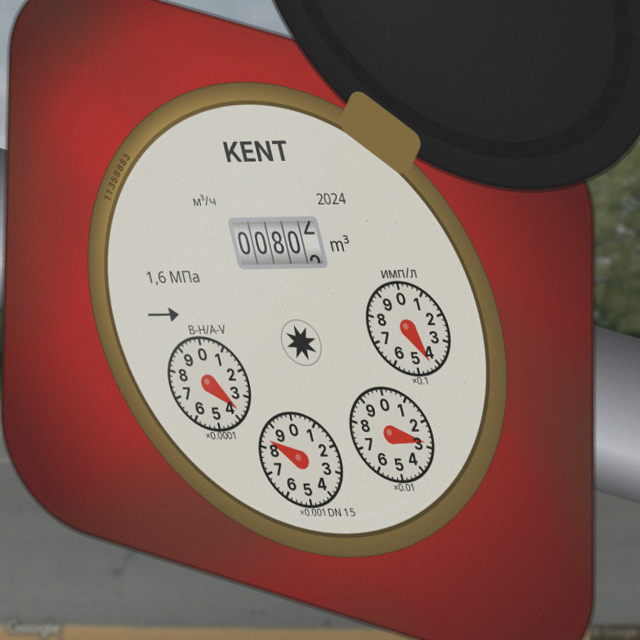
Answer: m³ 802.4283
